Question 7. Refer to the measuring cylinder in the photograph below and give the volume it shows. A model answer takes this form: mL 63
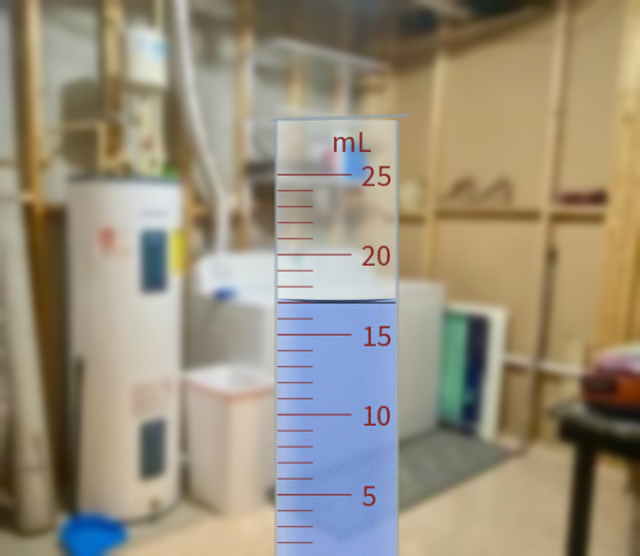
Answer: mL 17
